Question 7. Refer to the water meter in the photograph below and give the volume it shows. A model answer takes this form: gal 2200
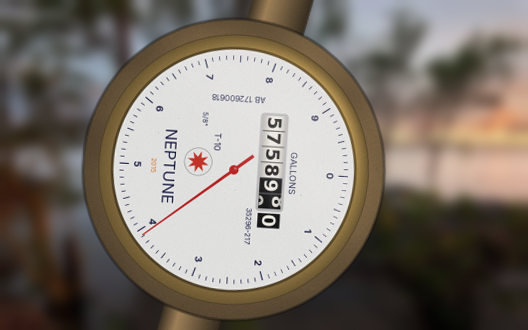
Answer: gal 5758983.9
